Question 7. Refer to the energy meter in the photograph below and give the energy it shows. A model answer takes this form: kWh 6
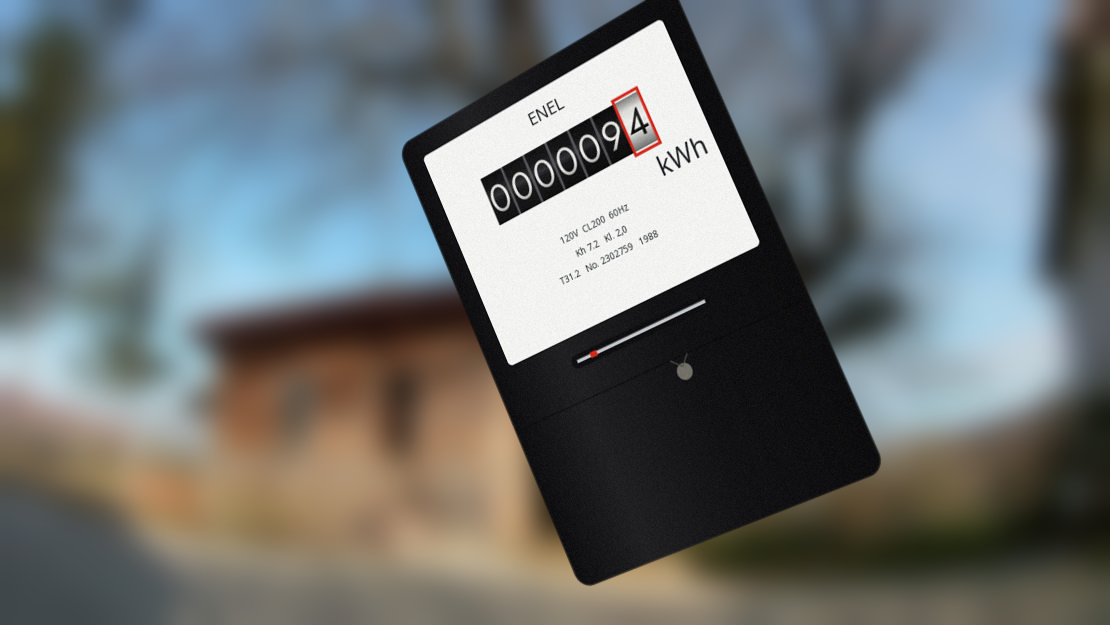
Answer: kWh 9.4
